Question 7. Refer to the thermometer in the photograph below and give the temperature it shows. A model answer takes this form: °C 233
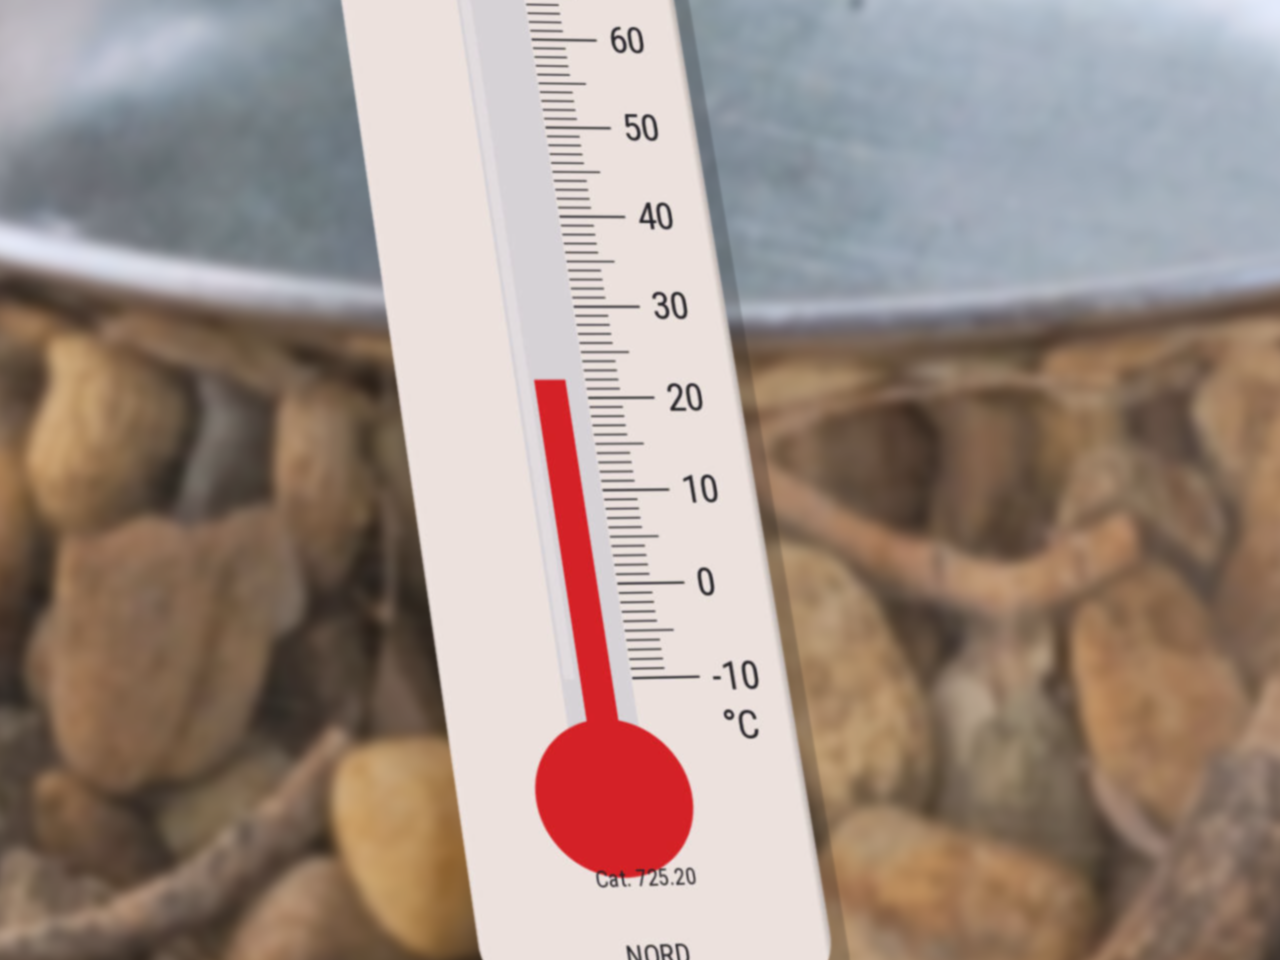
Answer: °C 22
